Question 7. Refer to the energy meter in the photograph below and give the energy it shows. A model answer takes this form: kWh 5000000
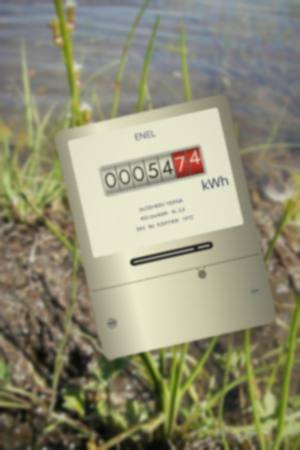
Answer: kWh 54.74
